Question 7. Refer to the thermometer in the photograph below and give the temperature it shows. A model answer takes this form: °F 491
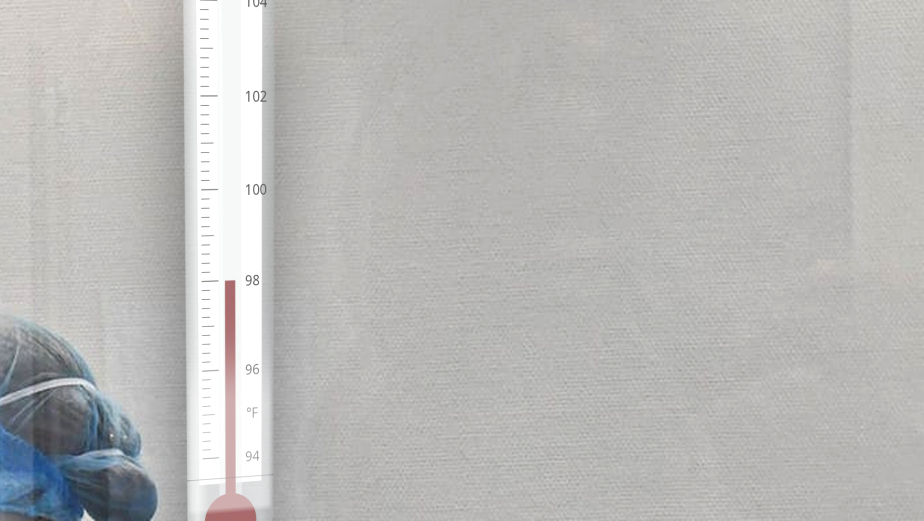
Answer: °F 98
